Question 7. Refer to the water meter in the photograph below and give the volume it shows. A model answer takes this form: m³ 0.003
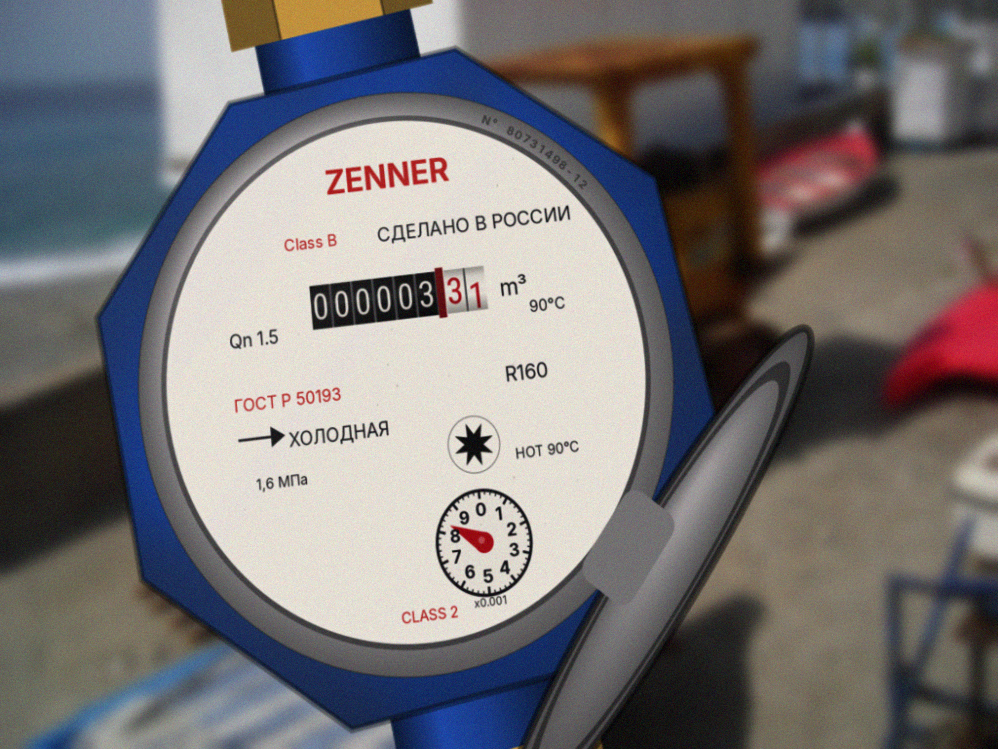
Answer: m³ 3.308
